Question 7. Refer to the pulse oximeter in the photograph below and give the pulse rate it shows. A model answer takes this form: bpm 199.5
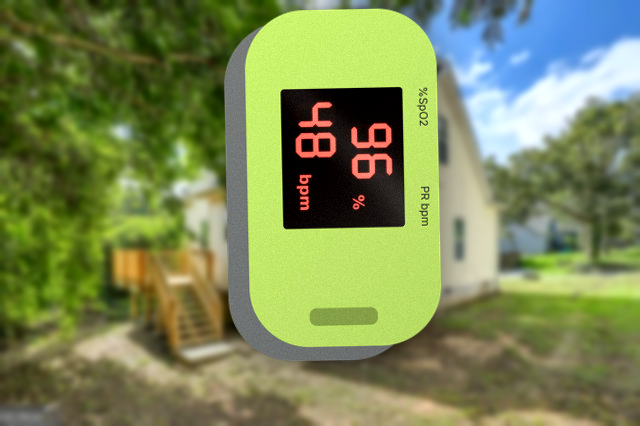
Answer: bpm 48
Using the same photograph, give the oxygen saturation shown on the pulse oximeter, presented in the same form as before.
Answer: % 96
